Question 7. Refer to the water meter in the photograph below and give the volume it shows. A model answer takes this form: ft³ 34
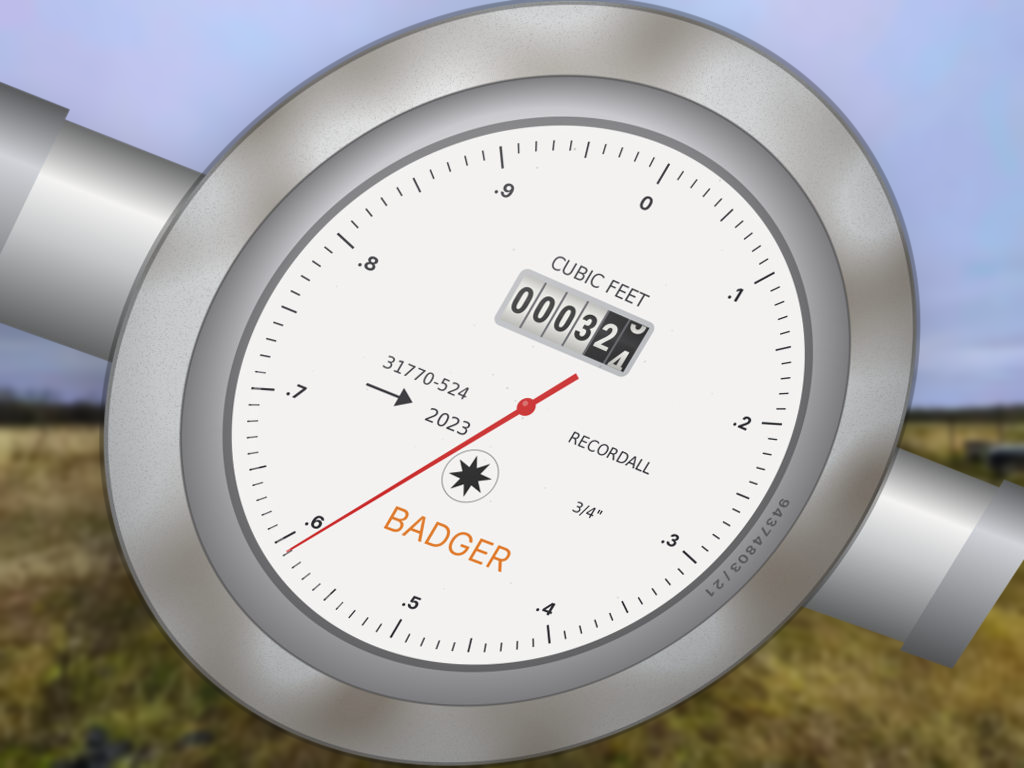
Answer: ft³ 323.59
